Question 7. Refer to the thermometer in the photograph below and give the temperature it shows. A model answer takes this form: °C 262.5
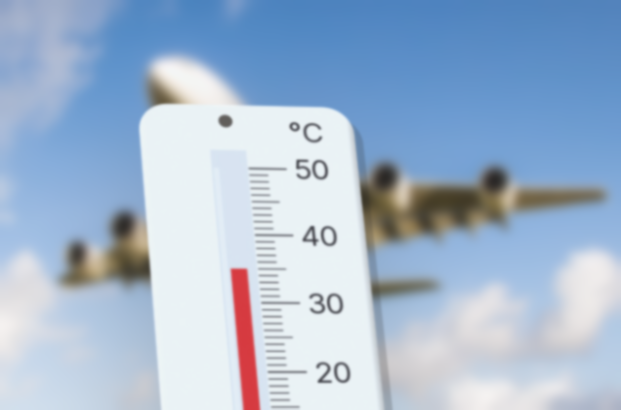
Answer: °C 35
